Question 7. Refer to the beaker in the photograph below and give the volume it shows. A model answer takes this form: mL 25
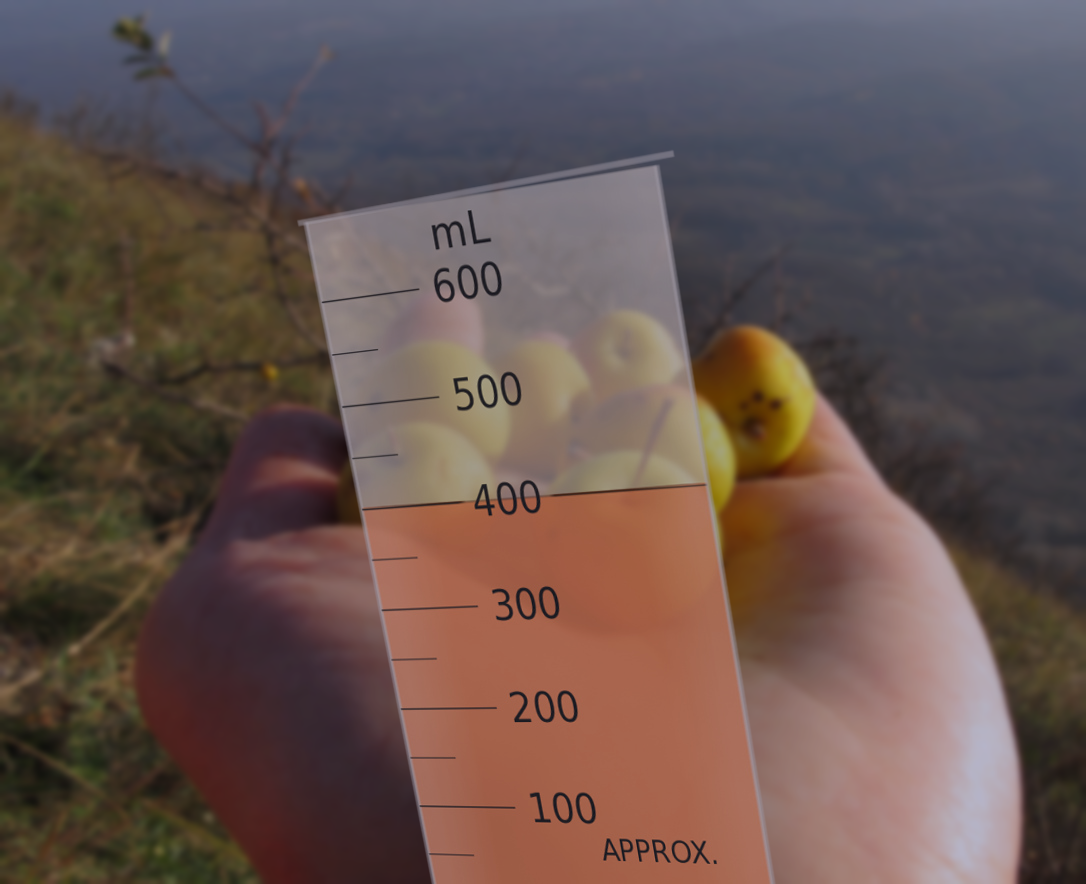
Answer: mL 400
